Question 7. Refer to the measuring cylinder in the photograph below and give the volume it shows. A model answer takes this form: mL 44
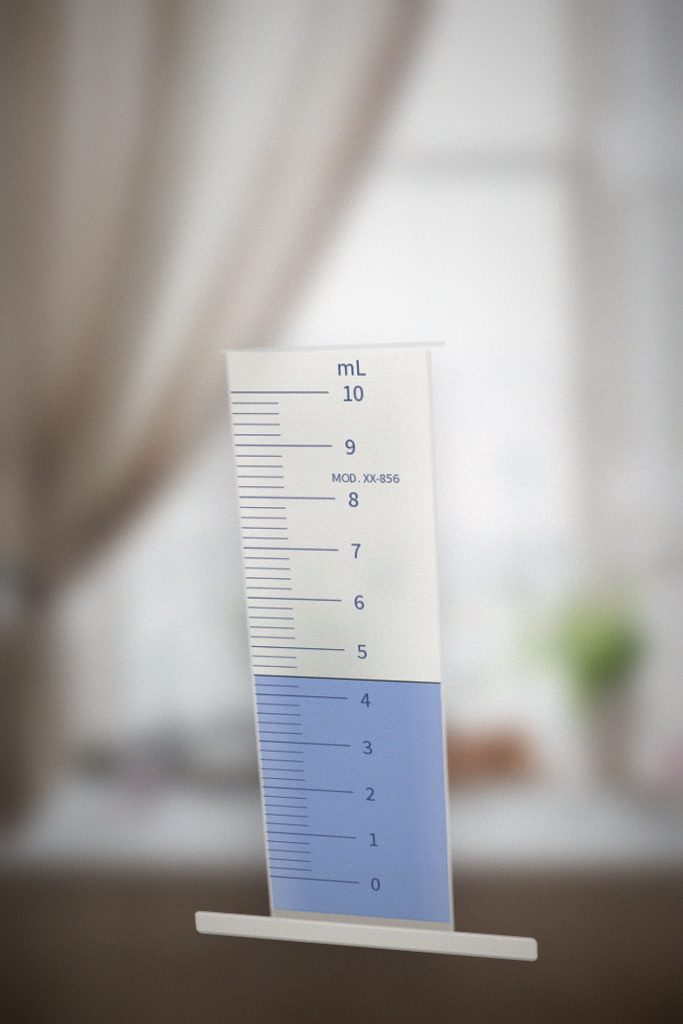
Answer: mL 4.4
